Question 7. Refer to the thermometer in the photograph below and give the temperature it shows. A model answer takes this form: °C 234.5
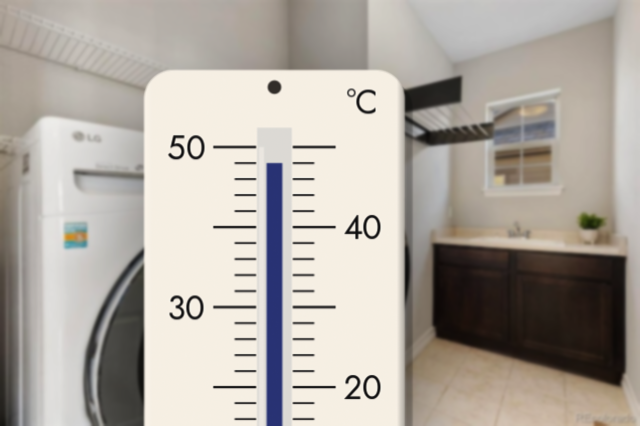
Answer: °C 48
